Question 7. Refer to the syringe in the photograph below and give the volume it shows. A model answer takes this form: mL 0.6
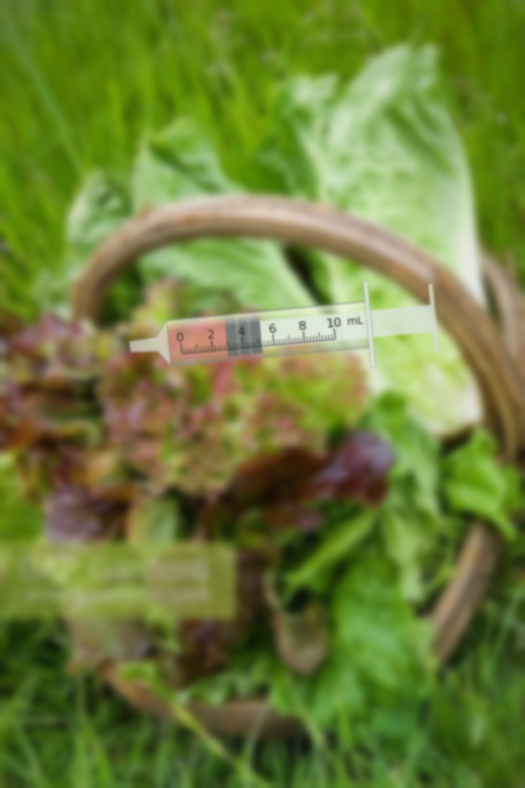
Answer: mL 3
